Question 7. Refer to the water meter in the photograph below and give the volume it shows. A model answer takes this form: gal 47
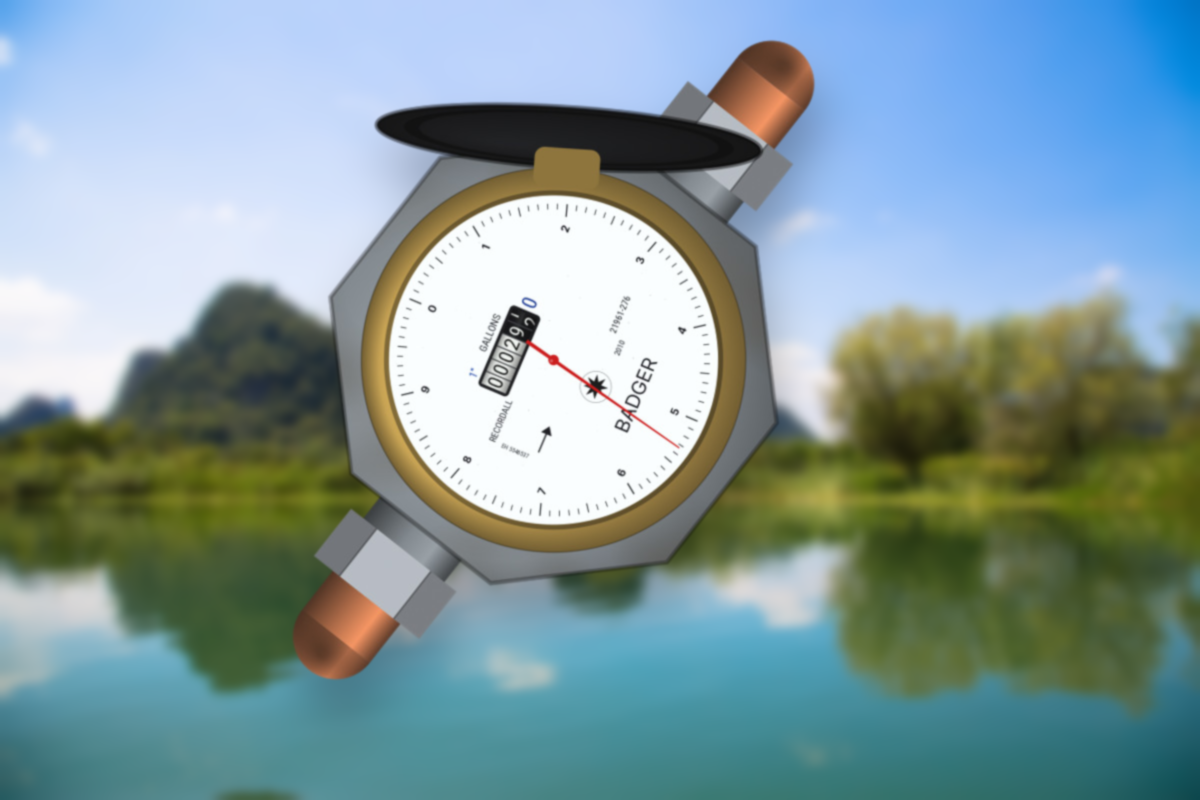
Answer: gal 2915.3
